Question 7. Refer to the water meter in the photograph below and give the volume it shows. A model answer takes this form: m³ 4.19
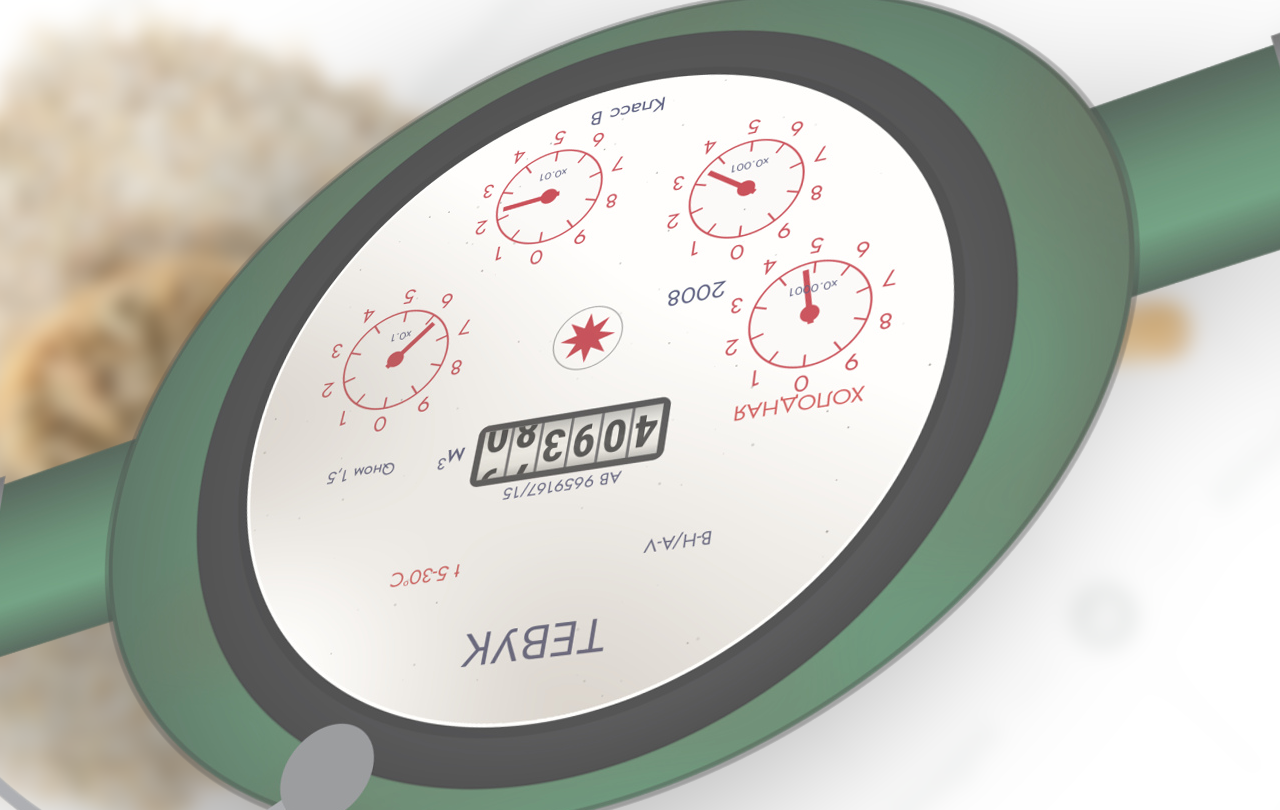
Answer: m³ 409379.6234
